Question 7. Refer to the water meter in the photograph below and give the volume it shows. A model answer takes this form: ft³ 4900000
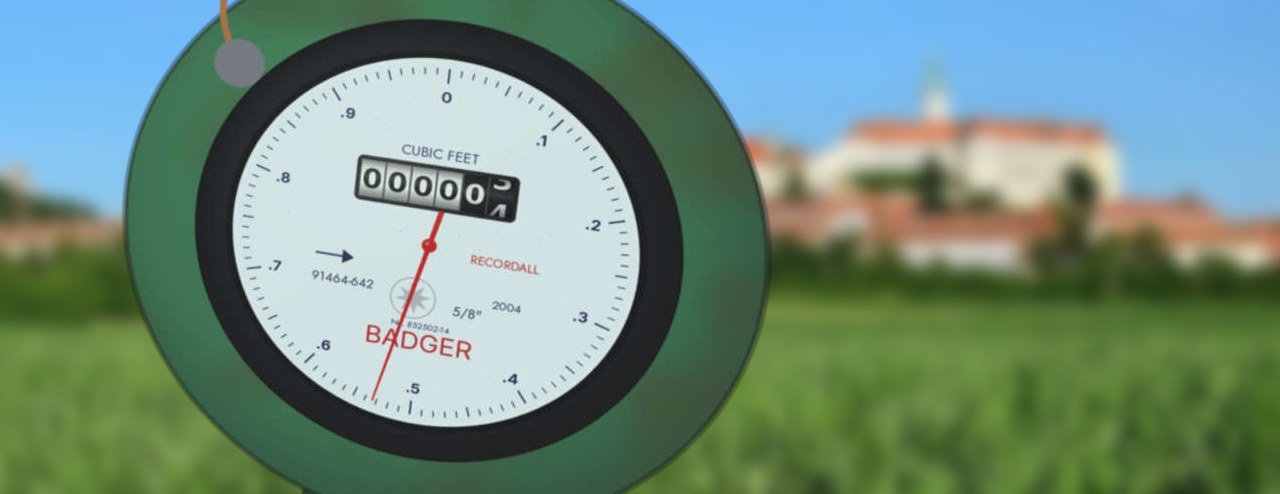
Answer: ft³ 3.53
